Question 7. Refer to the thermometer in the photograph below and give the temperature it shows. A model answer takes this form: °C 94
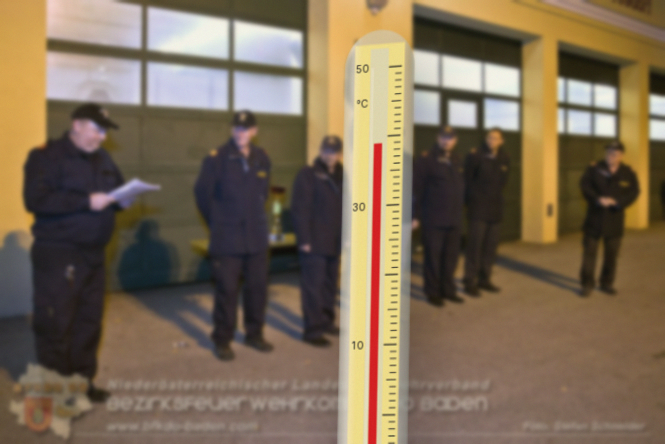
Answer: °C 39
